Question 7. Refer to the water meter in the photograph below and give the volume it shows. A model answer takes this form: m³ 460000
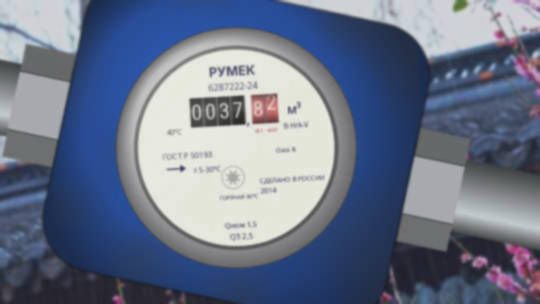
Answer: m³ 37.82
